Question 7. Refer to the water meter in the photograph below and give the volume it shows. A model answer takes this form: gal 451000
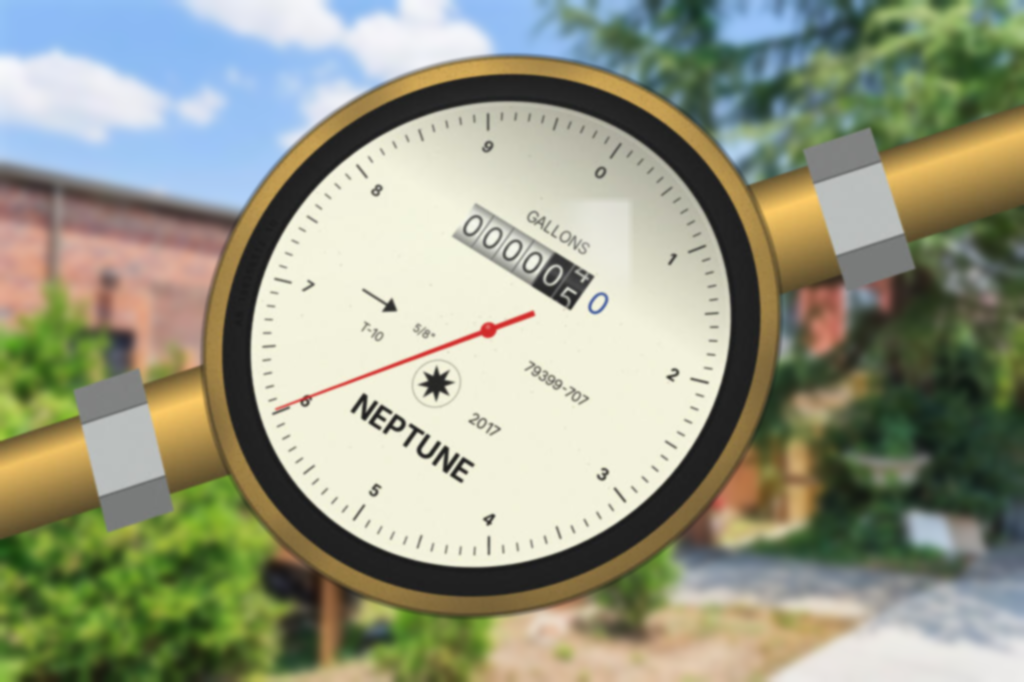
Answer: gal 46.0
